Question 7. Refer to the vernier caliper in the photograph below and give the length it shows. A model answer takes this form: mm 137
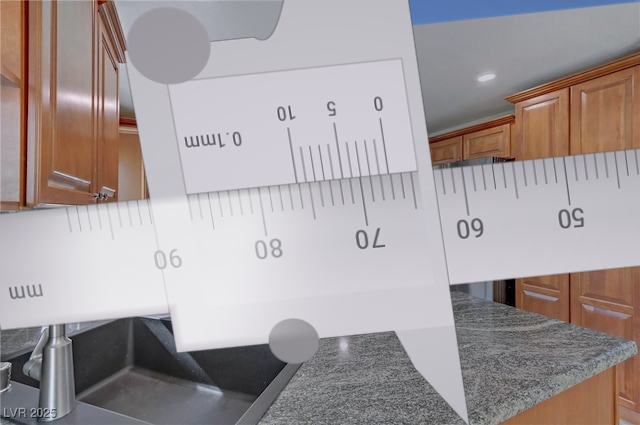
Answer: mm 67.2
